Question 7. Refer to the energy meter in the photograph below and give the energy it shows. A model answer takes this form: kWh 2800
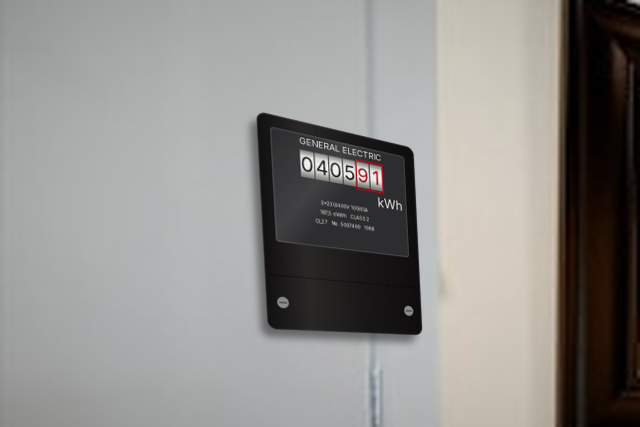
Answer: kWh 405.91
